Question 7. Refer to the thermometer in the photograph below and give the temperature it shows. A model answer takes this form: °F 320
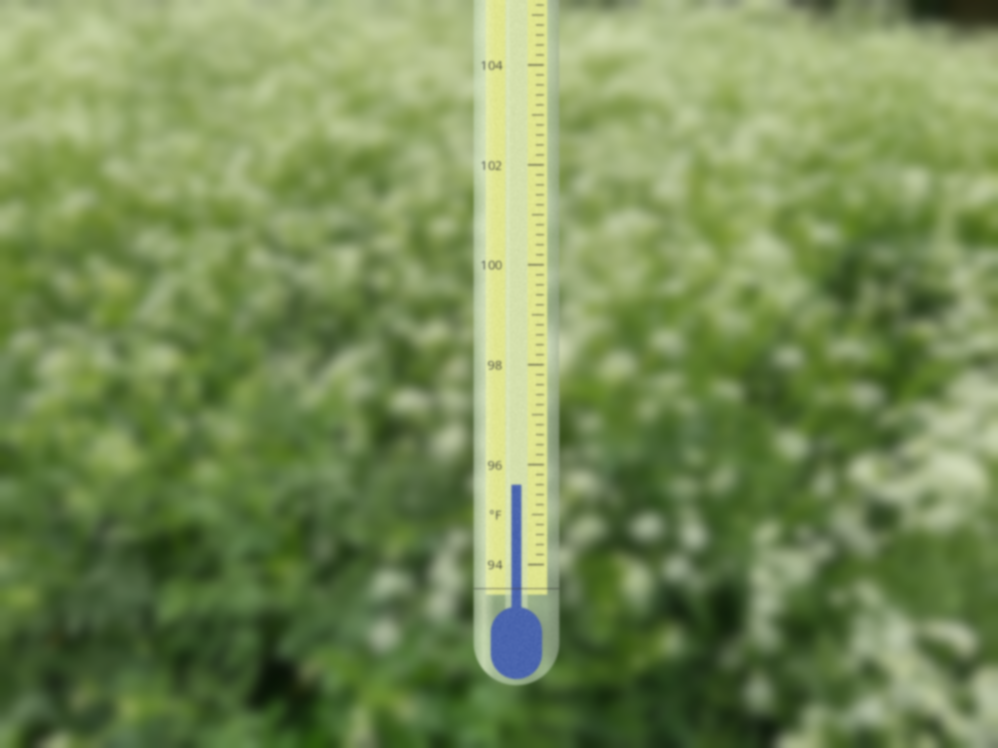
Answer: °F 95.6
